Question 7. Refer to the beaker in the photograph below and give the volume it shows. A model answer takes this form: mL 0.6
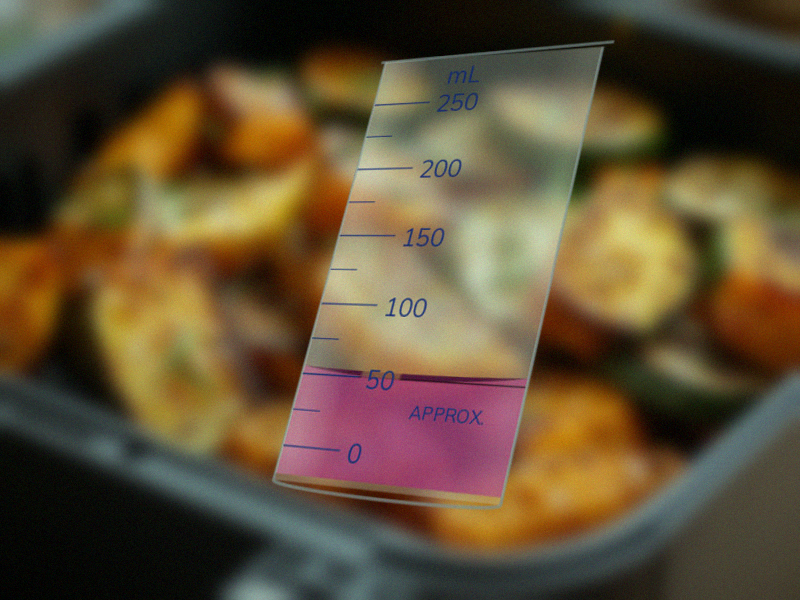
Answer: mL 50
